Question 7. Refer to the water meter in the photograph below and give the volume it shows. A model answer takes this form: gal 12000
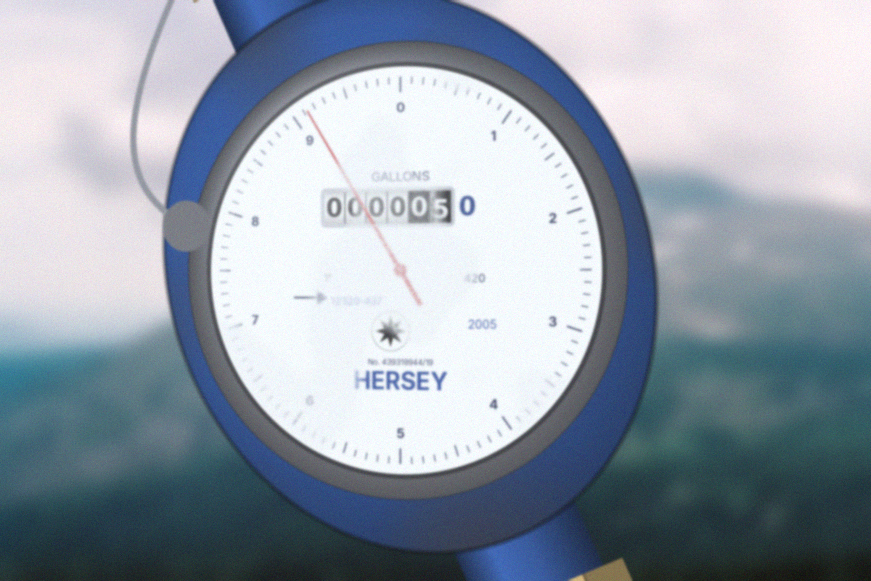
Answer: gal 49.1
